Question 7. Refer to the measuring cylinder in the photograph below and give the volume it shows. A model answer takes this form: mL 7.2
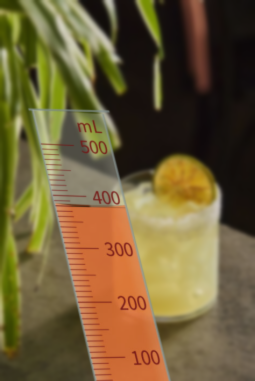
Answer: mL 380
